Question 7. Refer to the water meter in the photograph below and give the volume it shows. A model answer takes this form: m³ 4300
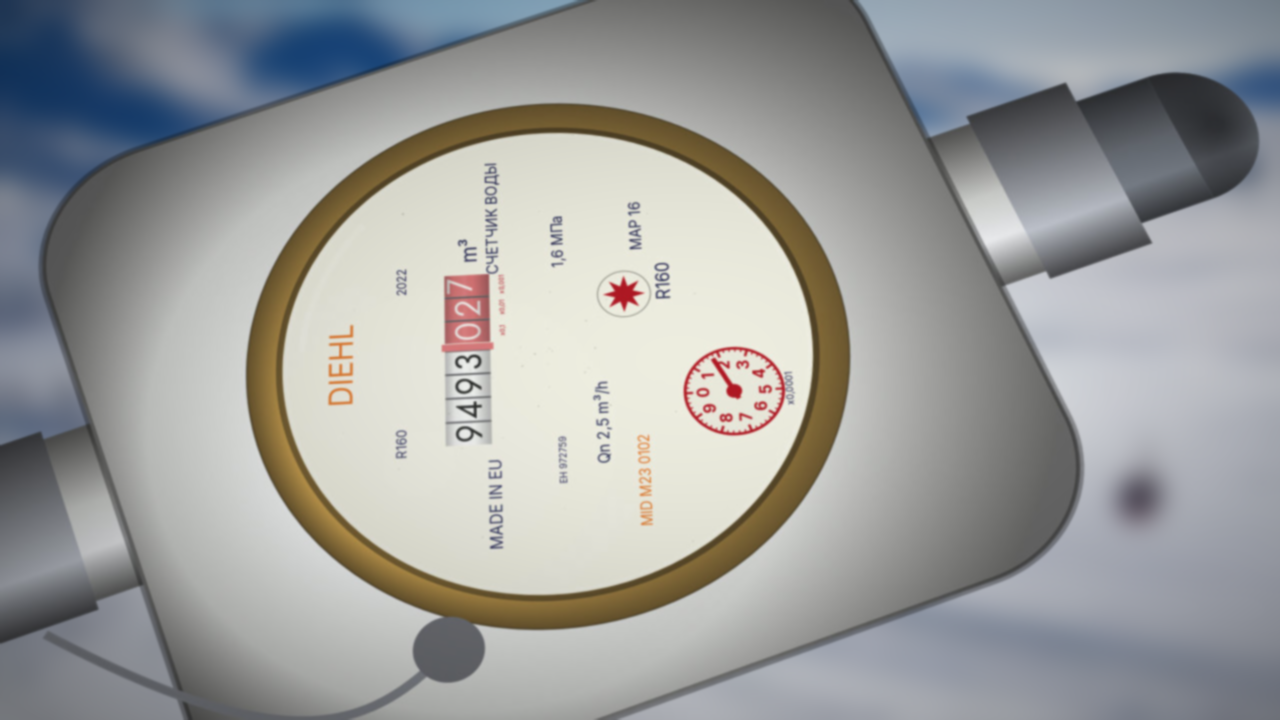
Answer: m³ 9493.0271
